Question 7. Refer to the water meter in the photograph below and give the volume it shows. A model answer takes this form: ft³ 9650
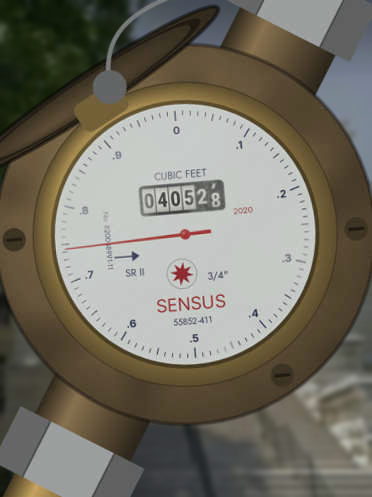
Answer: ft³ 40527.74
